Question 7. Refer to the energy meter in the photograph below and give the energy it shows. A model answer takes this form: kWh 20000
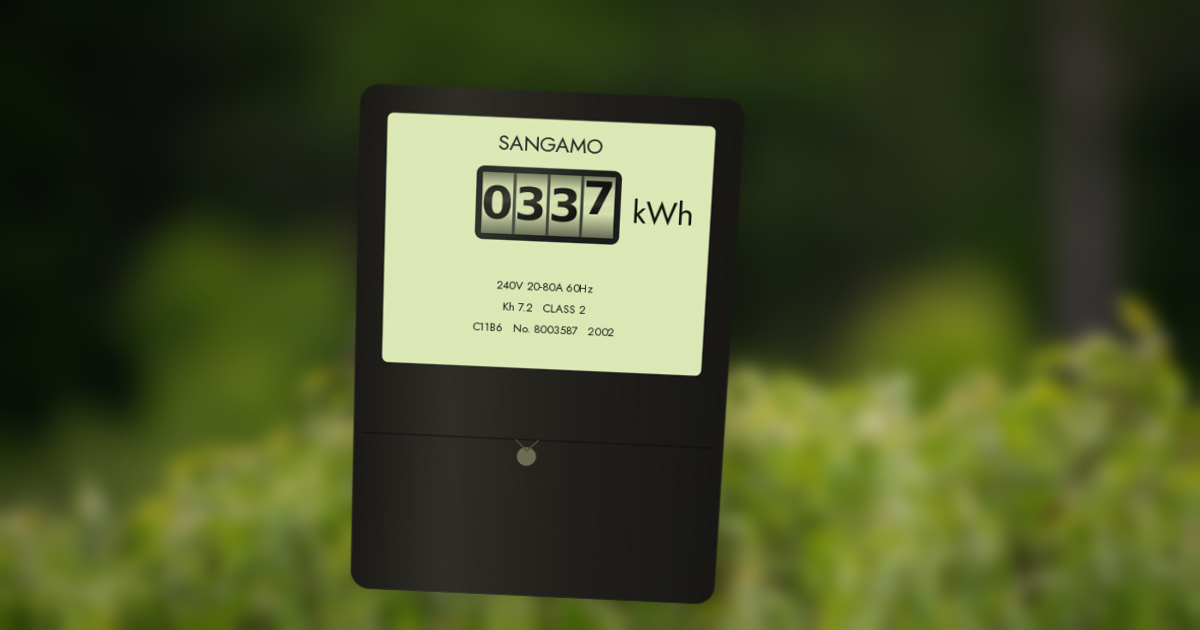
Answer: kWh 337
